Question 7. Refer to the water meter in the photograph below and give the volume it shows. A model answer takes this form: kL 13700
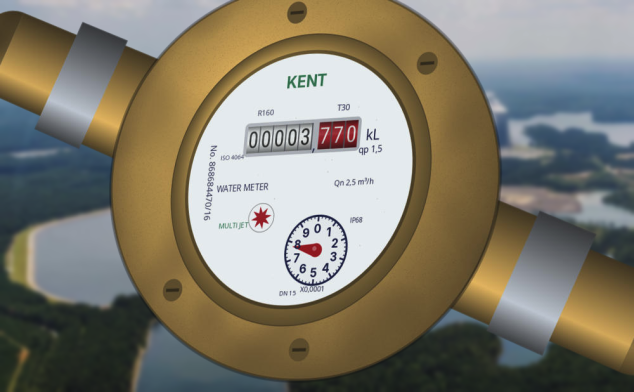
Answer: kL 3.7707
